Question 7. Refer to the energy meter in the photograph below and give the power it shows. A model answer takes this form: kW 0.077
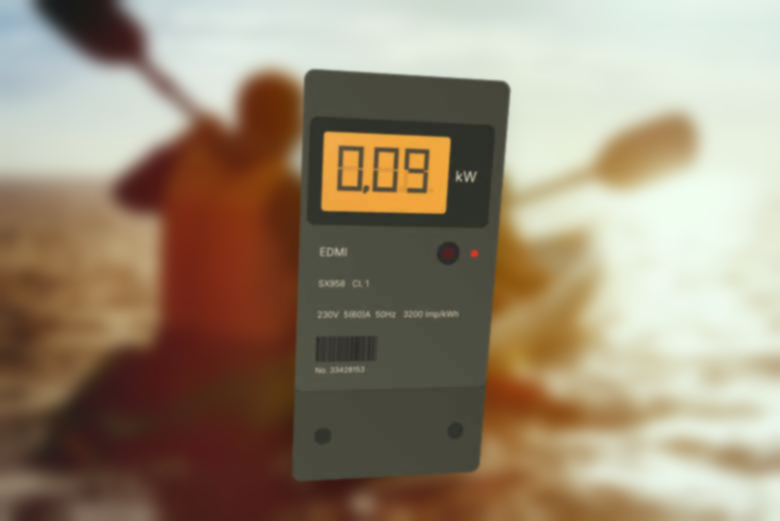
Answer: kW 0.09
